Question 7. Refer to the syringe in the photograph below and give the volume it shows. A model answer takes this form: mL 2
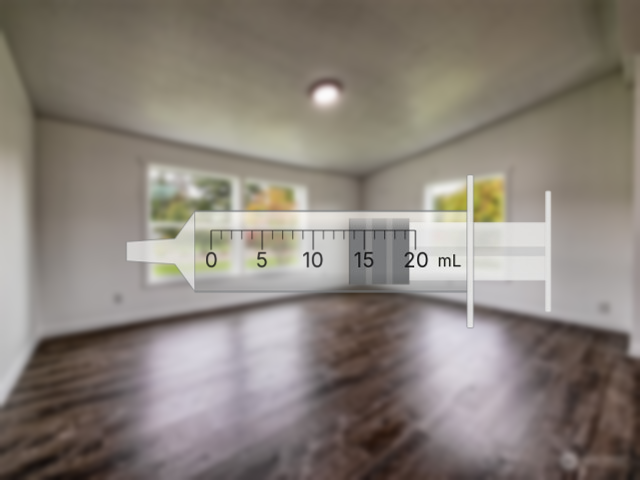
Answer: mL 13.5
